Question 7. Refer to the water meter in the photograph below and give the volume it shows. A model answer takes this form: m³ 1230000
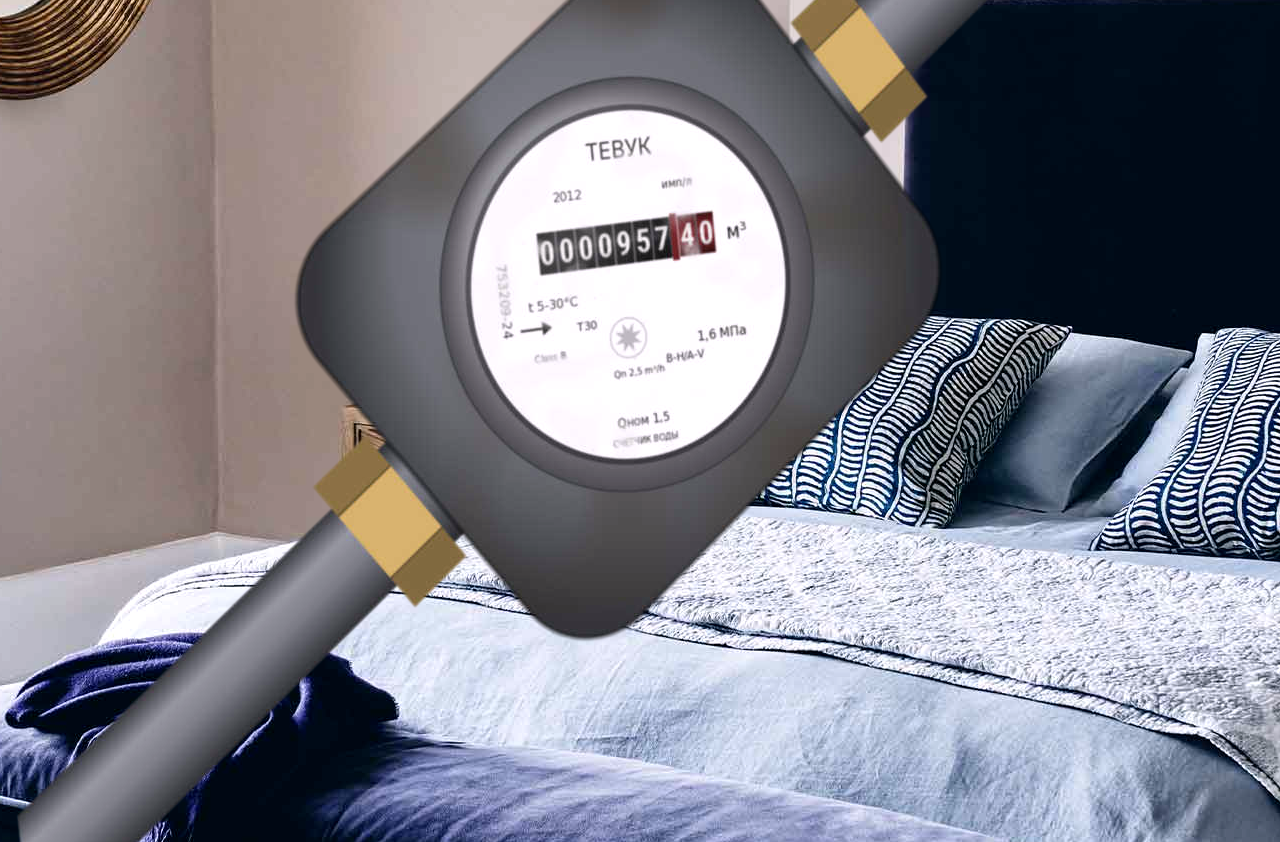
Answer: m³ 957.40
